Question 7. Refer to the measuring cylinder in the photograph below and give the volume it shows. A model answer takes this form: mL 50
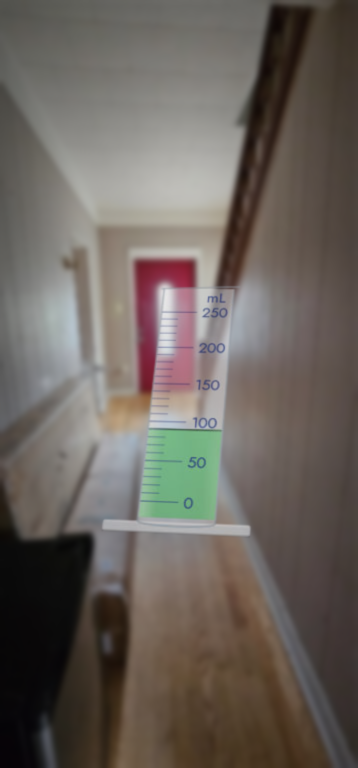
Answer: mL 90
